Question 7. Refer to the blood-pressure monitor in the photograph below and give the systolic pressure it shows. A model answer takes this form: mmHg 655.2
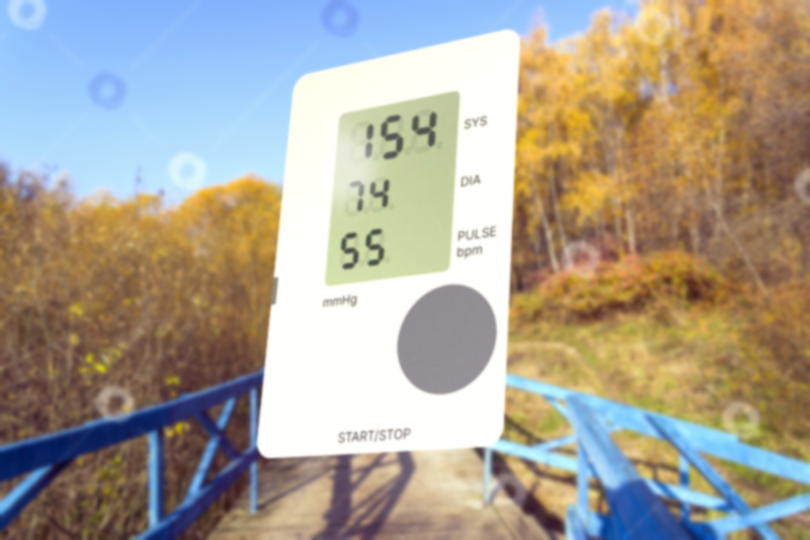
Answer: mmHg 154
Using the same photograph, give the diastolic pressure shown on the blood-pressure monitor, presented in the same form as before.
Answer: mmHg 74
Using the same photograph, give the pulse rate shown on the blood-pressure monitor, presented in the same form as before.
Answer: bpm 55
